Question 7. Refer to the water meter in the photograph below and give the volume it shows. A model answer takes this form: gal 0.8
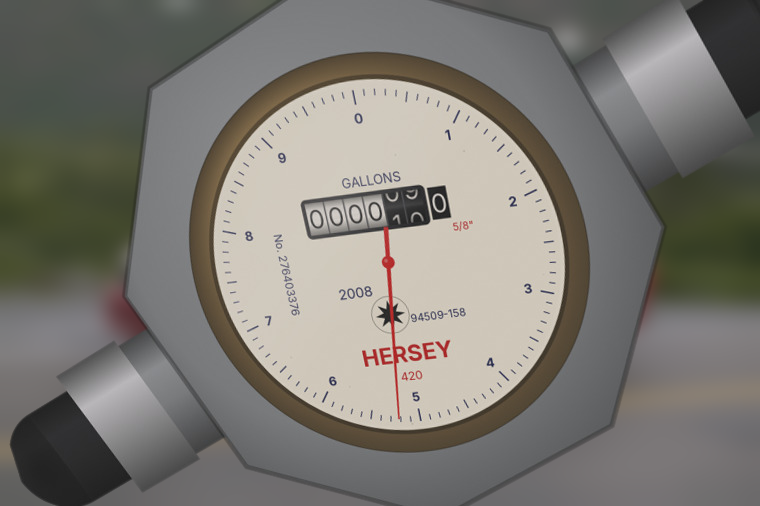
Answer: gal 95.2
